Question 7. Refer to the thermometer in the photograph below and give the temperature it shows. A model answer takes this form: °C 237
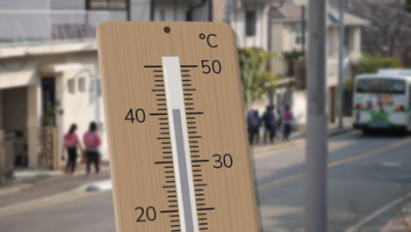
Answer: °C 41
